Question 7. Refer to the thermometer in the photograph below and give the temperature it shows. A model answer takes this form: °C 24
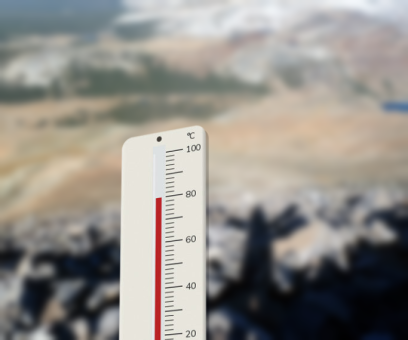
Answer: °C 80
